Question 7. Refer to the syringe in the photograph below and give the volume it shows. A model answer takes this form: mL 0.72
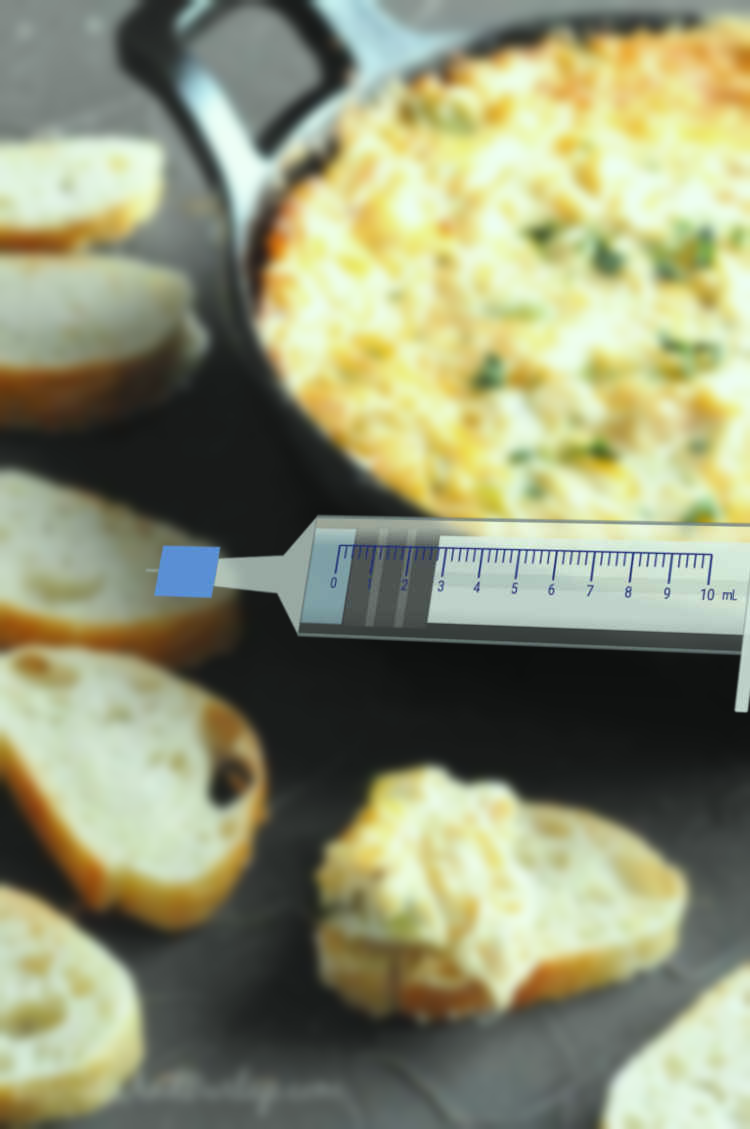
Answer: mL 0.4
